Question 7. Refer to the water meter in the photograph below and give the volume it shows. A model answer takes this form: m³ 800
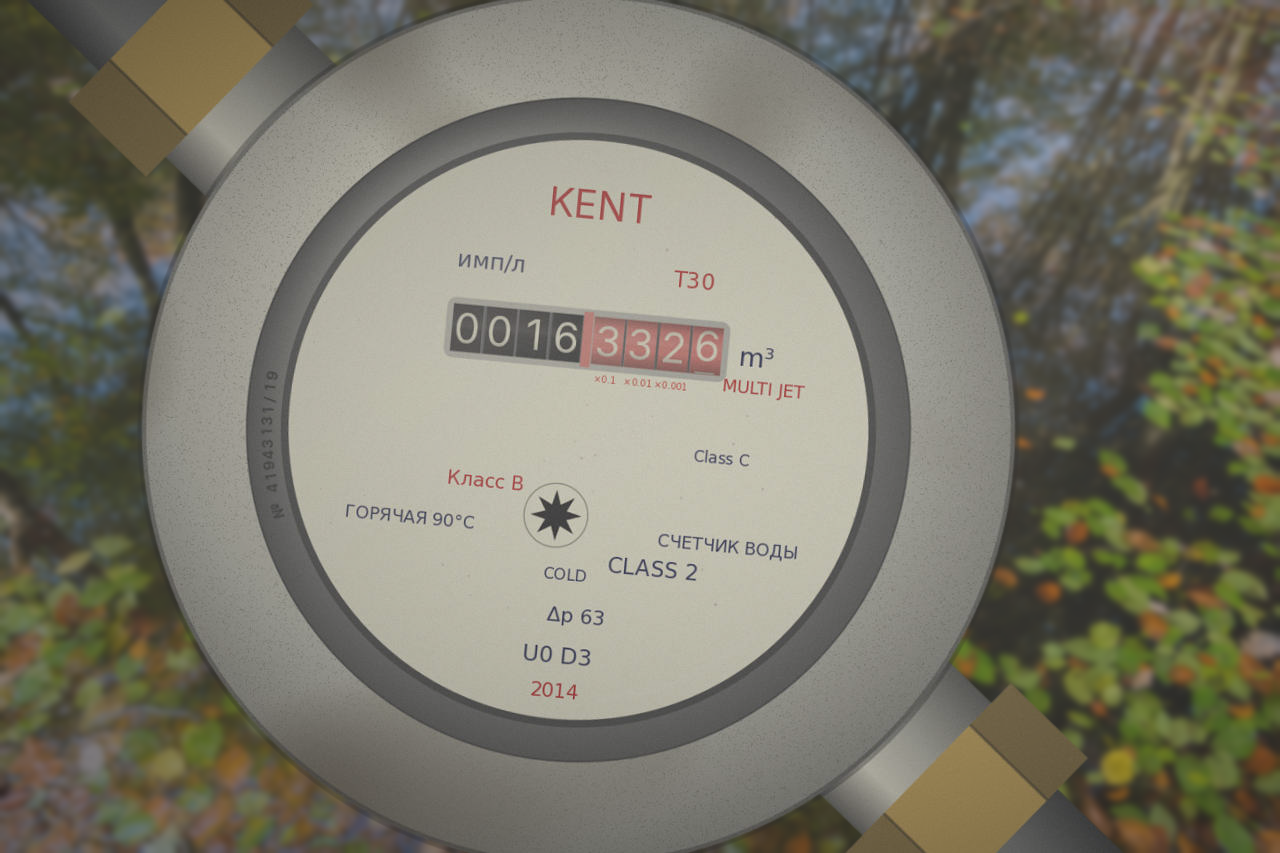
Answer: m³ 16.3326
